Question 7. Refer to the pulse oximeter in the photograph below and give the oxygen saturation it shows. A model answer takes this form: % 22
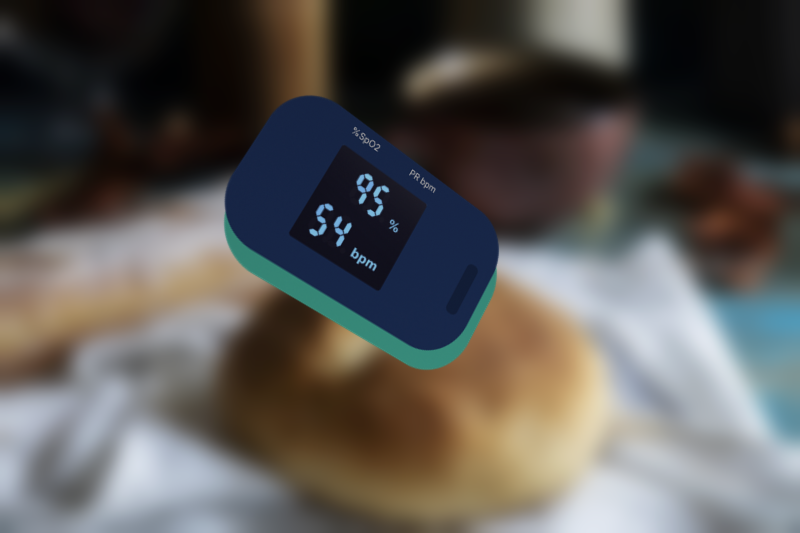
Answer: % 95
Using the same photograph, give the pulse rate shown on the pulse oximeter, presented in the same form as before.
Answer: bpm 54
